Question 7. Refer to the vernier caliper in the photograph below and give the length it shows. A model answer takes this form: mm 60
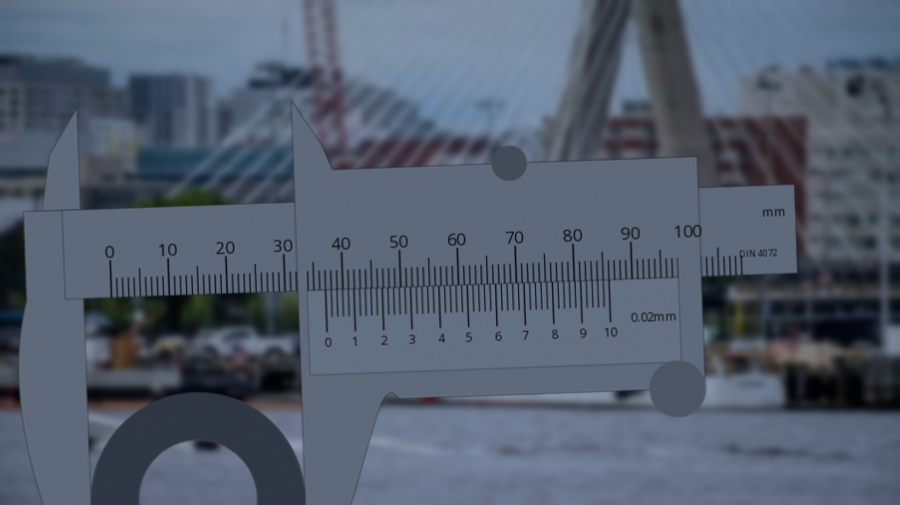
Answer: mm 37.0
